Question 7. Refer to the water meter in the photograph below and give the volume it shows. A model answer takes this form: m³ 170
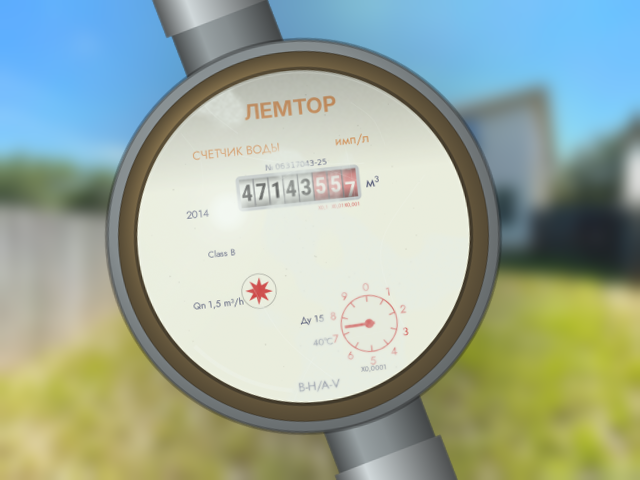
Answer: m³ 47143.5567
